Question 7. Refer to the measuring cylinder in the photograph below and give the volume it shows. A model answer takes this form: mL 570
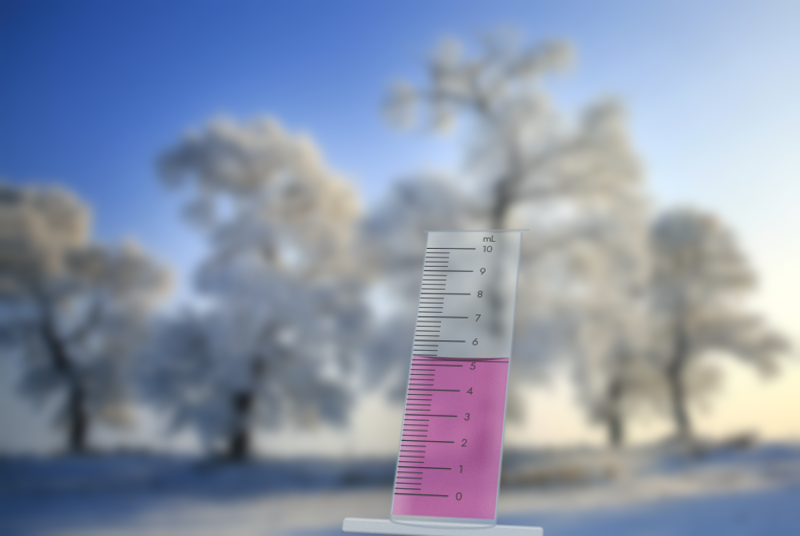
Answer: mL 5.2
